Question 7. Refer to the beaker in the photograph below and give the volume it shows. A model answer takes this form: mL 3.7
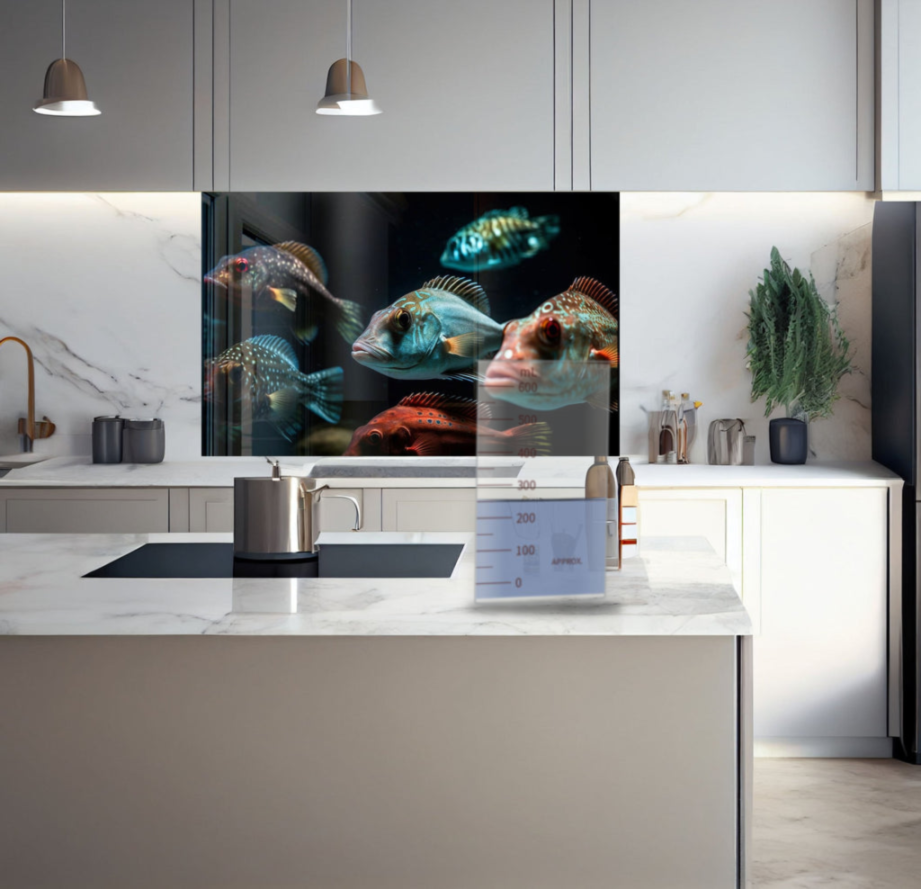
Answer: mL 250
